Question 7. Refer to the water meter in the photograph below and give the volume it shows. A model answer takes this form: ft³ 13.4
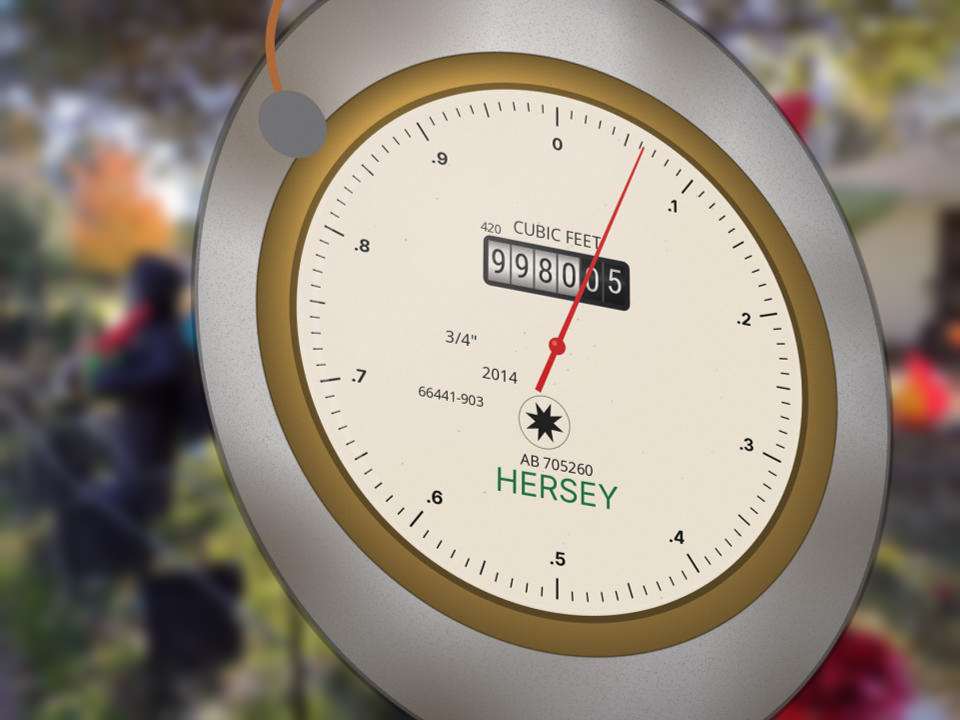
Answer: ft³ 998005.06
